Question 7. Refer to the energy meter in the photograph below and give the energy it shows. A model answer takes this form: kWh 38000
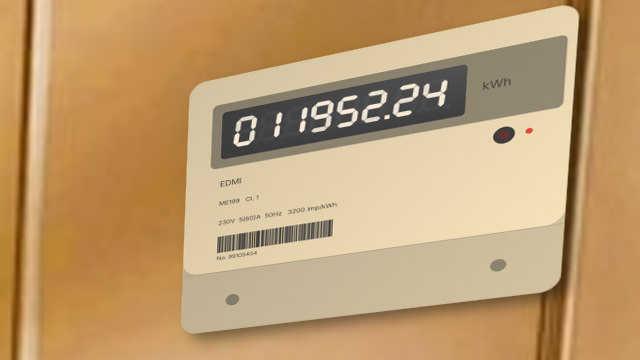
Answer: kWh 11952.24
